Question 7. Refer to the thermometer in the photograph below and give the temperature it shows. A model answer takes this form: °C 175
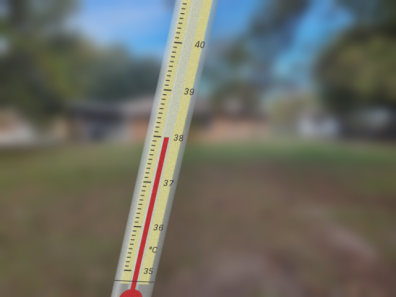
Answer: °C 38
